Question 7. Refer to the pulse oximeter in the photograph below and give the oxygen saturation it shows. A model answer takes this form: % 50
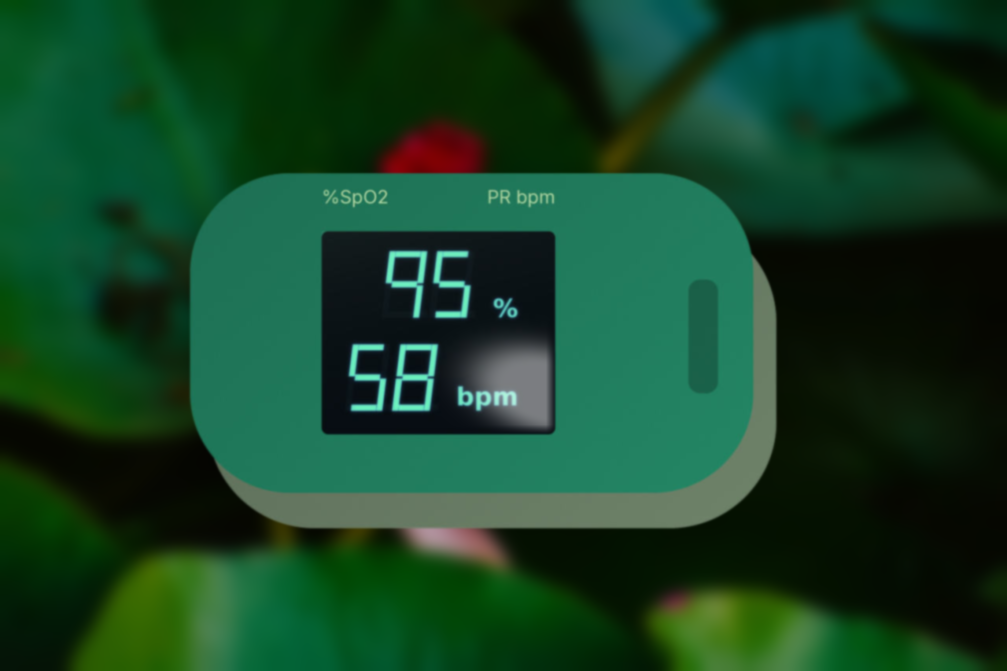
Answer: % 95
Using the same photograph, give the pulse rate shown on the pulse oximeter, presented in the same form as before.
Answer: bpm 58
